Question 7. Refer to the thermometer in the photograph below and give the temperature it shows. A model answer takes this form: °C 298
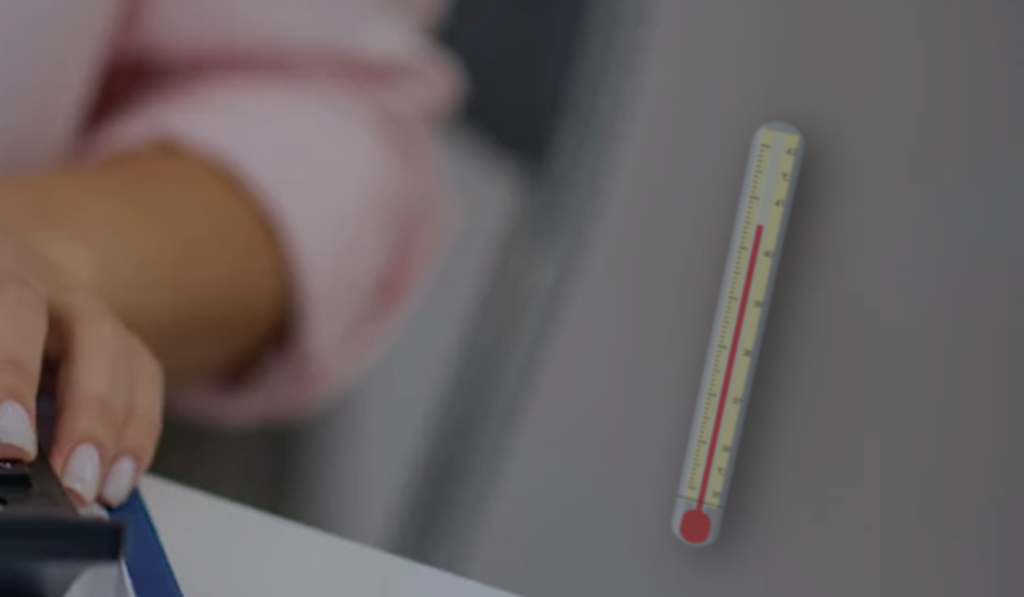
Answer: °C 40.5
